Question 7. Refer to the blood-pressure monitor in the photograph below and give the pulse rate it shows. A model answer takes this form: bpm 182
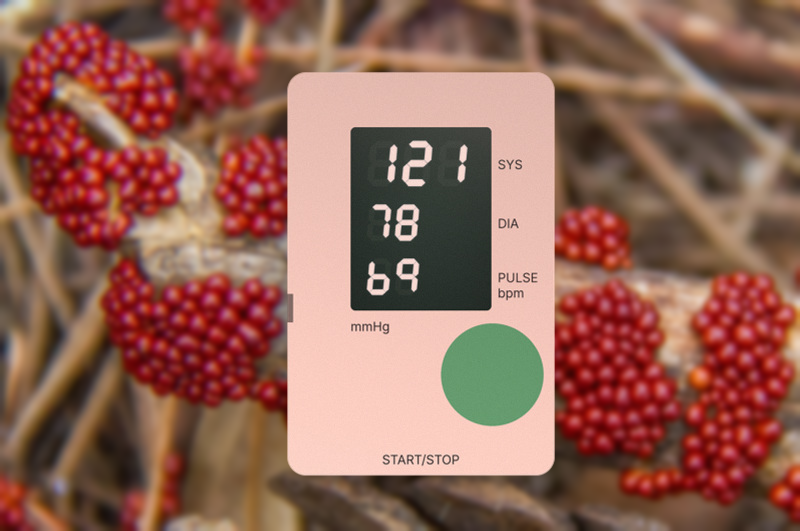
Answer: bpm 69
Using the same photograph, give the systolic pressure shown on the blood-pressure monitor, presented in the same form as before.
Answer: mmHg 121
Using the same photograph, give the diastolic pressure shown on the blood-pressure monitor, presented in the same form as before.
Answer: mmHg 78
